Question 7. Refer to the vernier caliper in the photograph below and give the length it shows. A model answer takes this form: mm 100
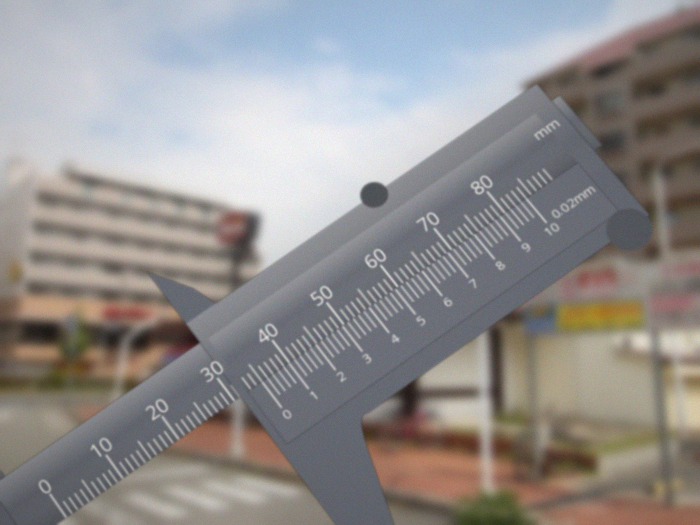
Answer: mm 35.0
